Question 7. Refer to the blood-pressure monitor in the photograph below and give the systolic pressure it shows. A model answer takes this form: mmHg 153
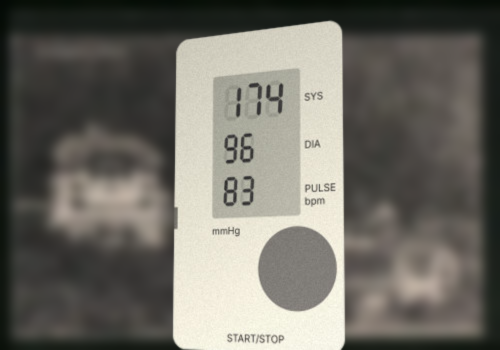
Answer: mmHg 174
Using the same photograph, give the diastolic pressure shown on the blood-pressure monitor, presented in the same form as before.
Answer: mmHg 96
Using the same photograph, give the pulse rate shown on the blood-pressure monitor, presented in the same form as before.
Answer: bpm 83
